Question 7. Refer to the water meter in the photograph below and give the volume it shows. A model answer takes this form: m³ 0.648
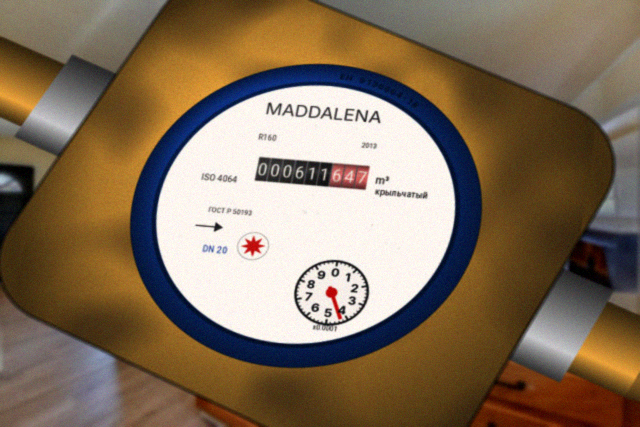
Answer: m³ 611.6474
